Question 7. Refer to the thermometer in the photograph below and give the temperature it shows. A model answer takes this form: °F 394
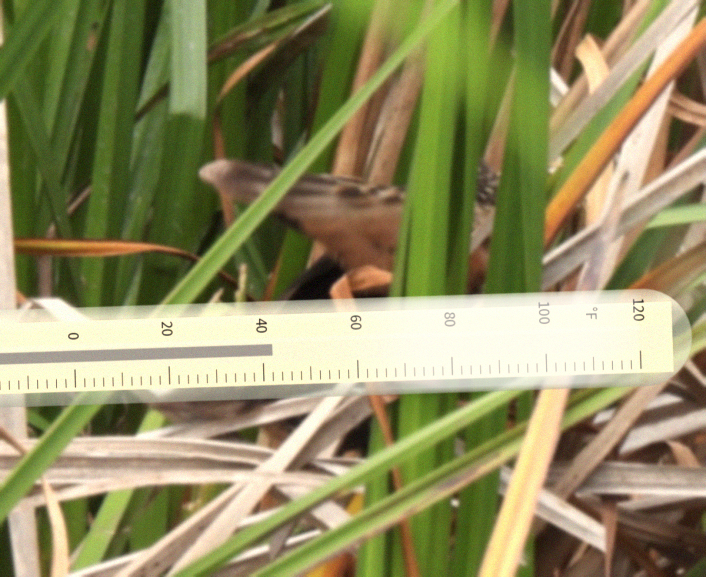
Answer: °F 42
